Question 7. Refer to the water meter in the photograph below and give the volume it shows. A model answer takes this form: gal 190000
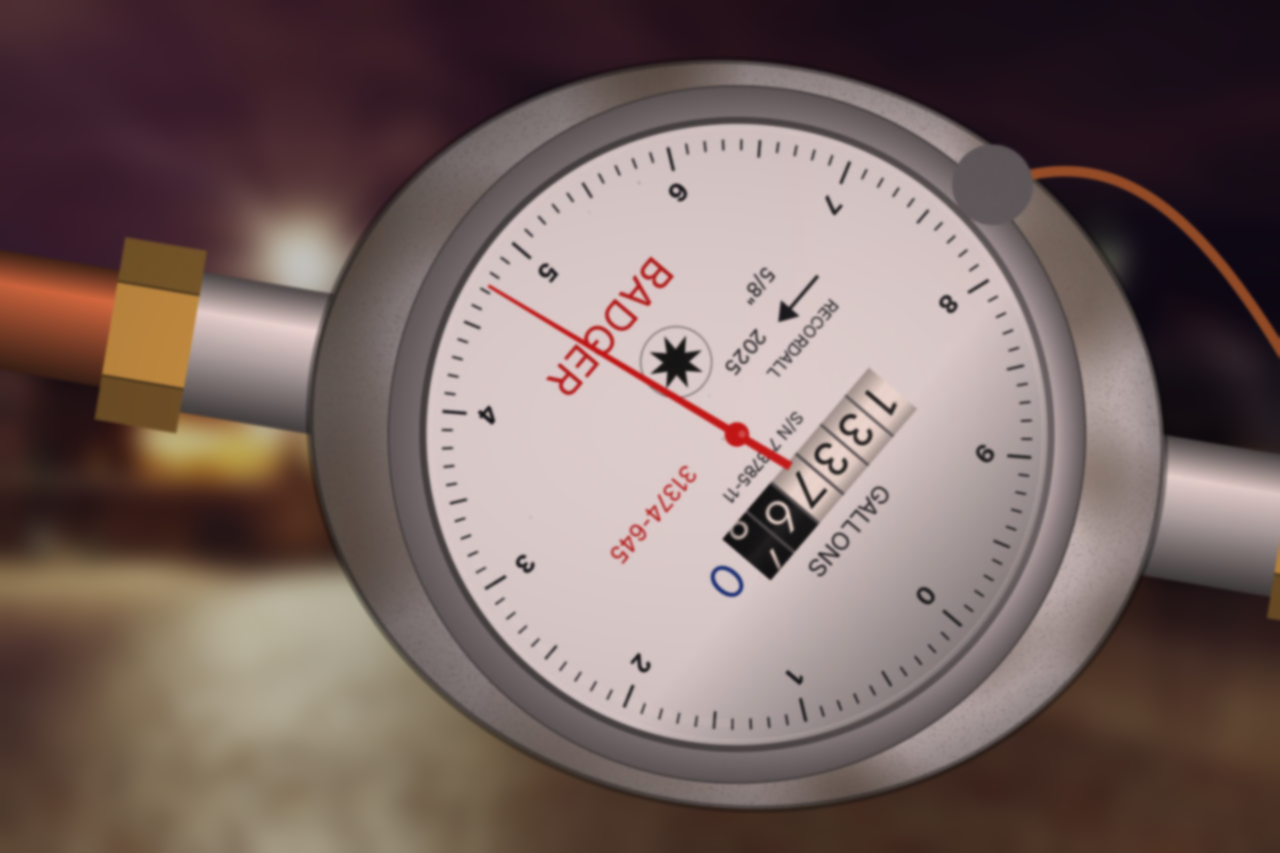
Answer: gal 1337674.7
